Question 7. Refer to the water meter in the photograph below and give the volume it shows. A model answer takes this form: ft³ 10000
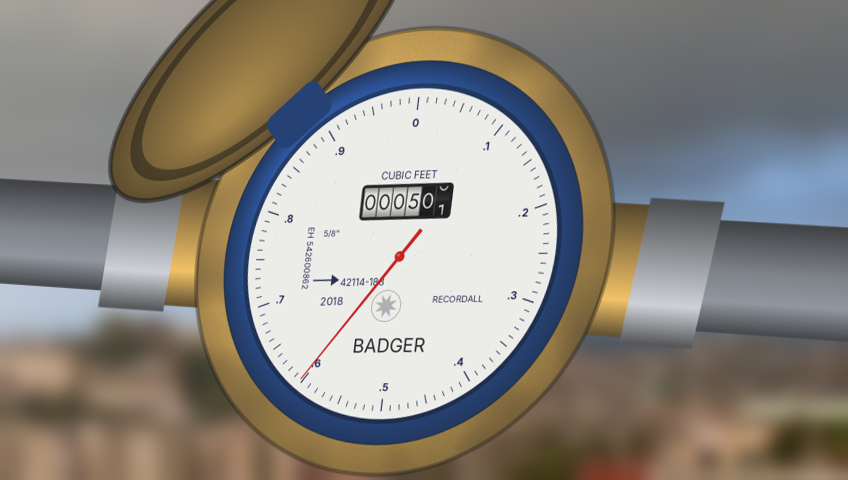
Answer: ft³ 500.60
